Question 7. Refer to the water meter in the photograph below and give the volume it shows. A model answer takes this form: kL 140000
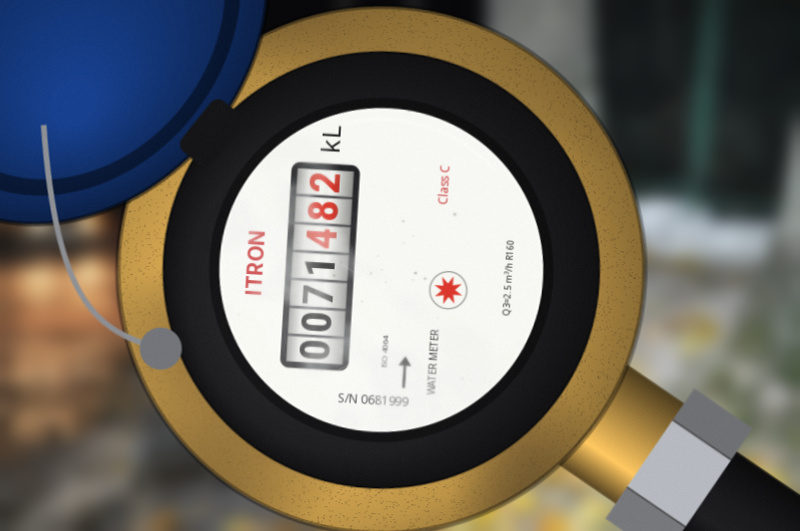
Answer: kL 71.482
